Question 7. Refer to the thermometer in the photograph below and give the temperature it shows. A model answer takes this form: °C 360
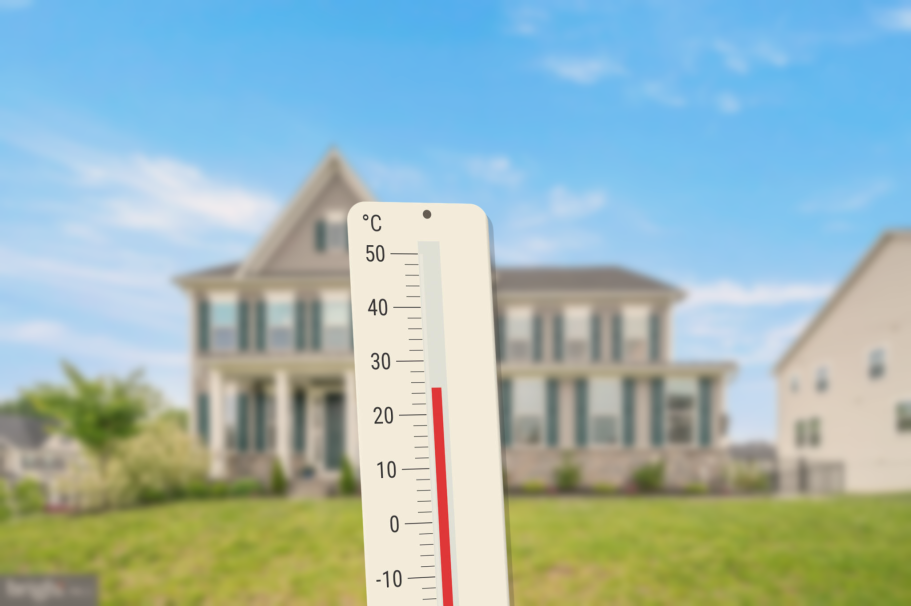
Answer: °C 25
